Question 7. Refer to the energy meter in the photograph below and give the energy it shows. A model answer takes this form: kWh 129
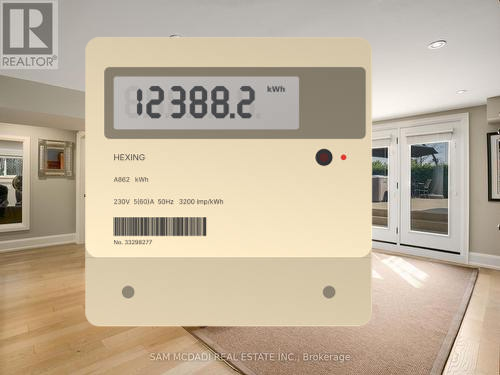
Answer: kWh 12388.2
